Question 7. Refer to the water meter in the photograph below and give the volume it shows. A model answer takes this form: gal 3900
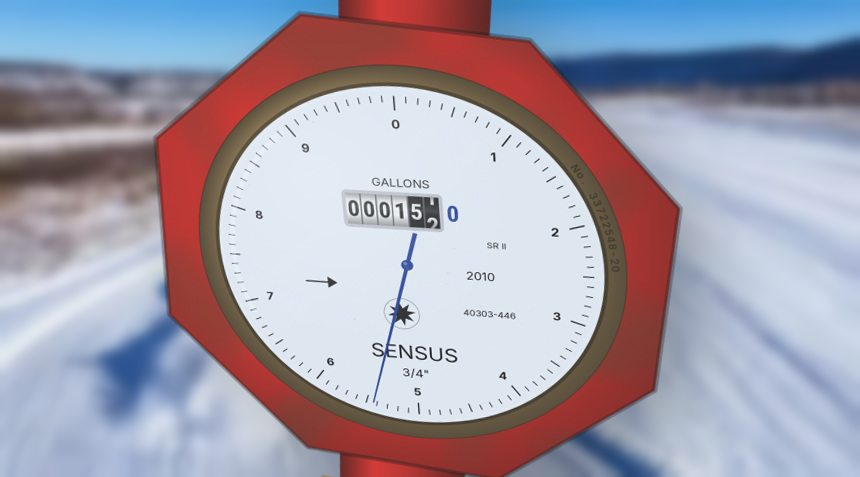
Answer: gal 1515.4
